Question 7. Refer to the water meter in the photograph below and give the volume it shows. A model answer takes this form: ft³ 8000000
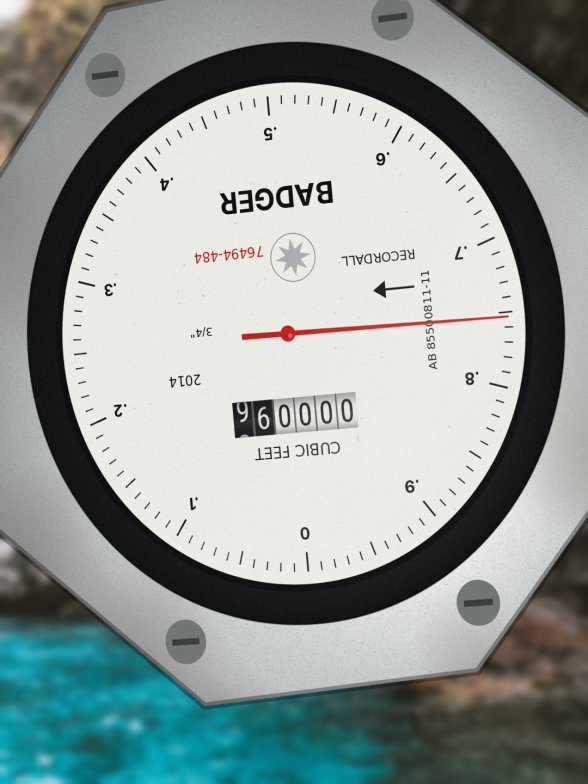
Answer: ft³ 95.75
